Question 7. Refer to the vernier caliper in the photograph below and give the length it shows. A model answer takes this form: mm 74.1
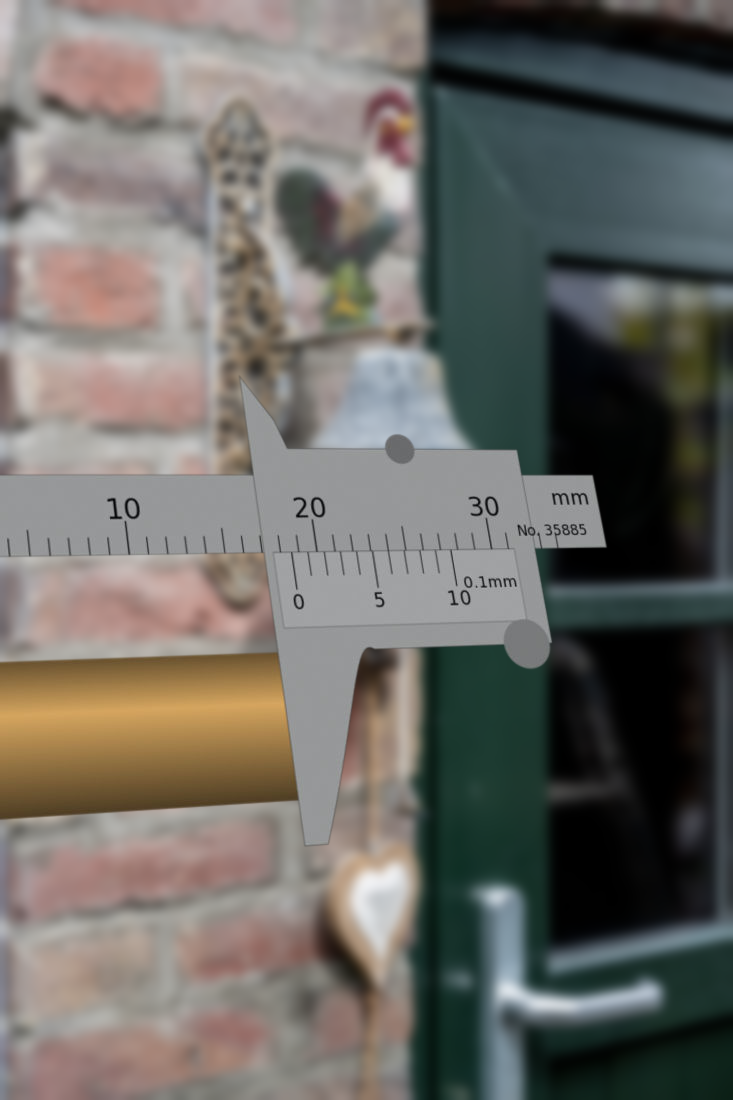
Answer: mm 18.6
